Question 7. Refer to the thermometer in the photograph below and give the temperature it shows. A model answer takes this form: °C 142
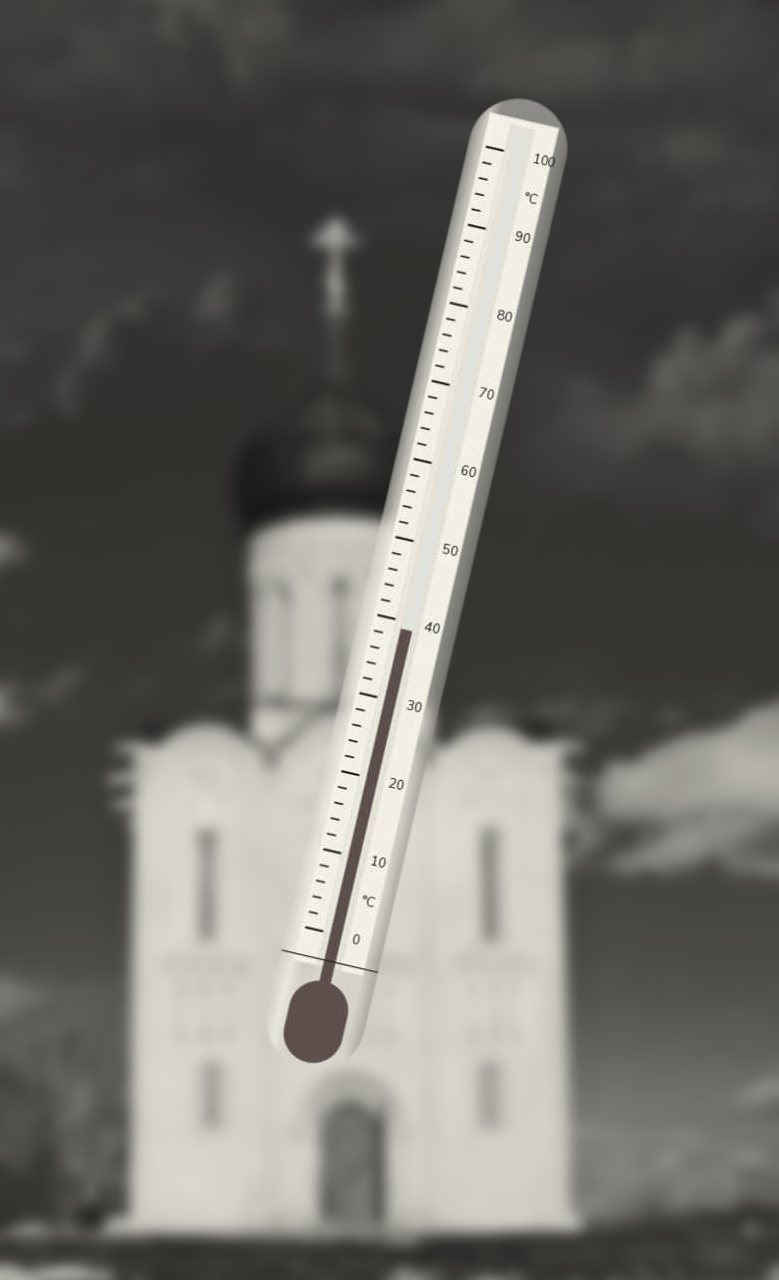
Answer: °C 39
